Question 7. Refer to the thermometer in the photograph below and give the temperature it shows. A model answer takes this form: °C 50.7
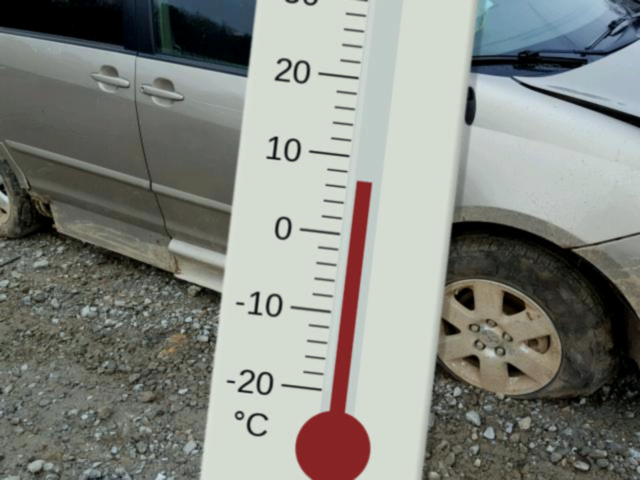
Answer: °C 7
